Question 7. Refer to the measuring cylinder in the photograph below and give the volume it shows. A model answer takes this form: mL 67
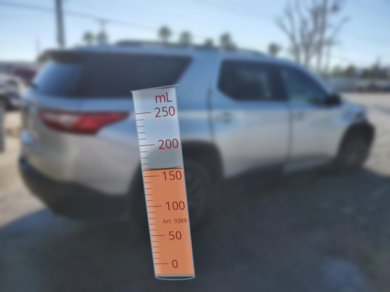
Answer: mL 160
